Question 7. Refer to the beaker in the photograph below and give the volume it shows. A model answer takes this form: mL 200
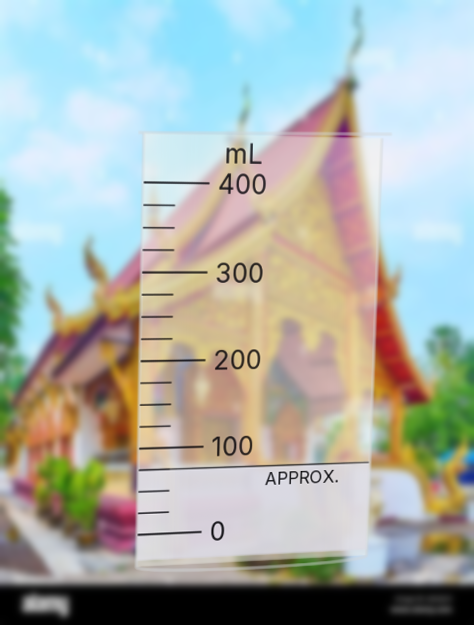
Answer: mL 75
